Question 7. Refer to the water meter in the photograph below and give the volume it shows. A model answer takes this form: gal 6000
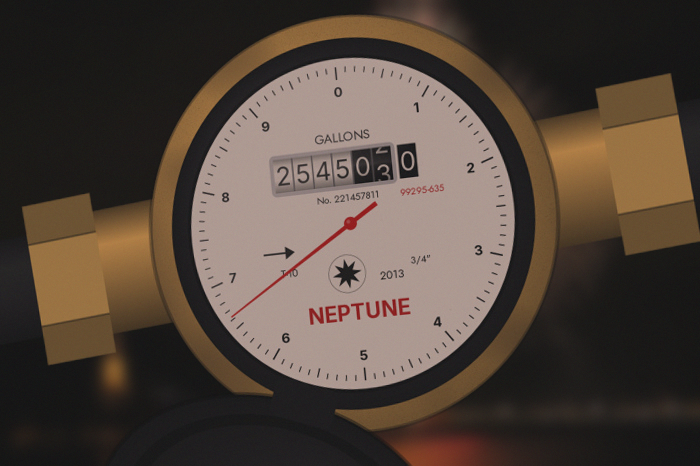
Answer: gal 2545026.6
